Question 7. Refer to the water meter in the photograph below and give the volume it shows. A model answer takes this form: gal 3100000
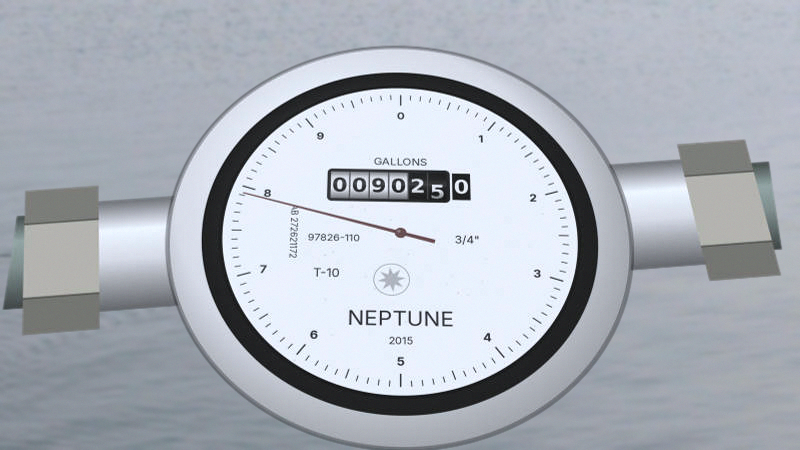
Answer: gal 90247.9
